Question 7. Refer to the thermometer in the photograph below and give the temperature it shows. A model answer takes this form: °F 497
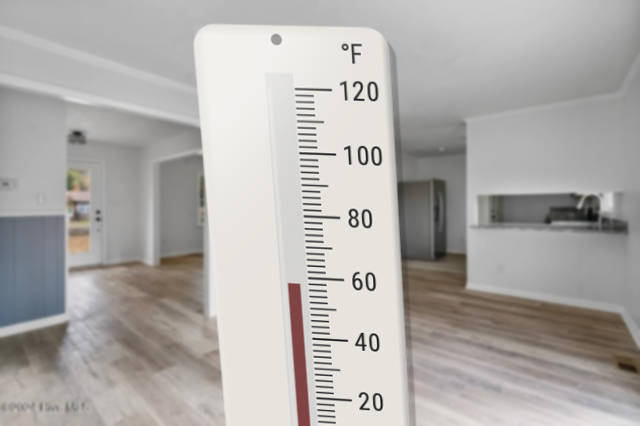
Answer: °F 58
